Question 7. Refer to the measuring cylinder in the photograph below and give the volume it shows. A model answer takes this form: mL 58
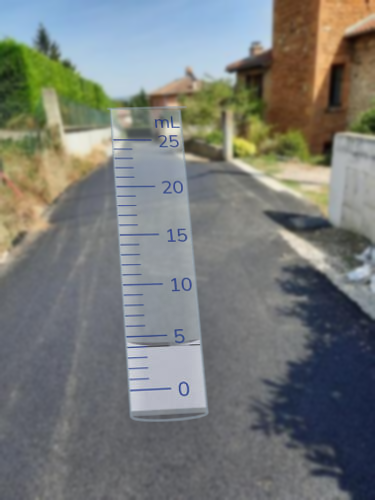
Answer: mL 4
